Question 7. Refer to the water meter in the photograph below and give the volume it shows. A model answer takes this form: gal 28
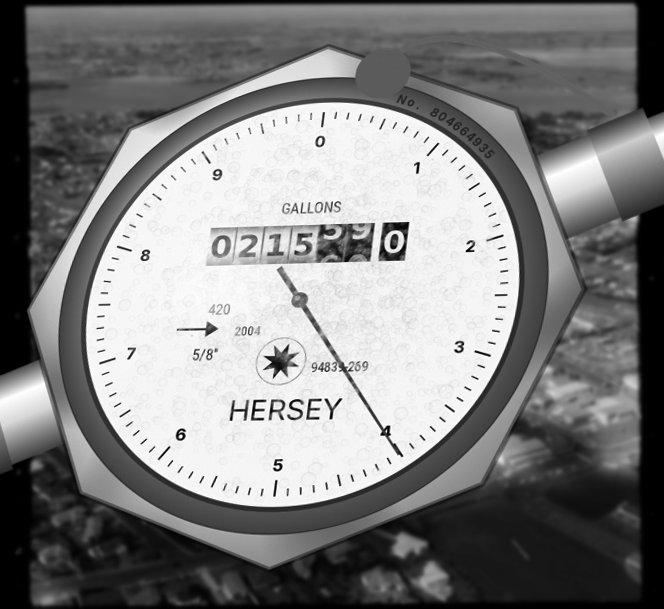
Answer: gal 215594.0
